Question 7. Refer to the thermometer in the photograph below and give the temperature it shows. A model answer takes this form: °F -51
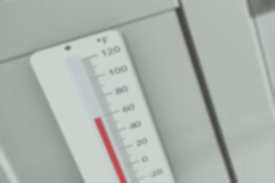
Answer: °F 60
